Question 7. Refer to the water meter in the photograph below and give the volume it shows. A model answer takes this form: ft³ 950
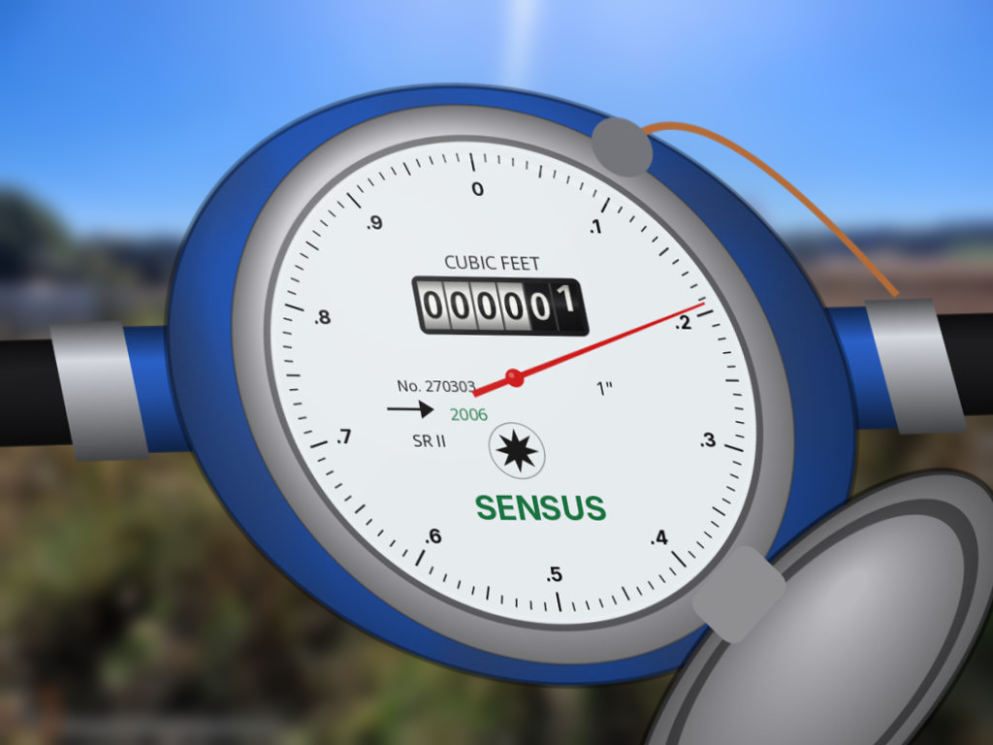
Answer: ft³ 1.19
